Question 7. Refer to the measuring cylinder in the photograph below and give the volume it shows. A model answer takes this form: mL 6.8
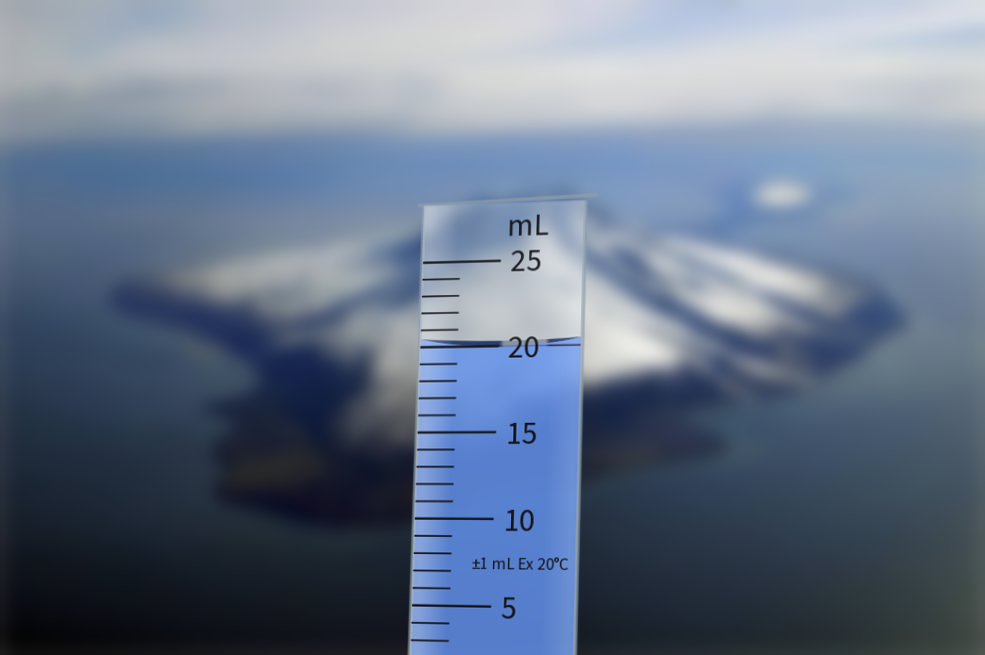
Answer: mL 20
